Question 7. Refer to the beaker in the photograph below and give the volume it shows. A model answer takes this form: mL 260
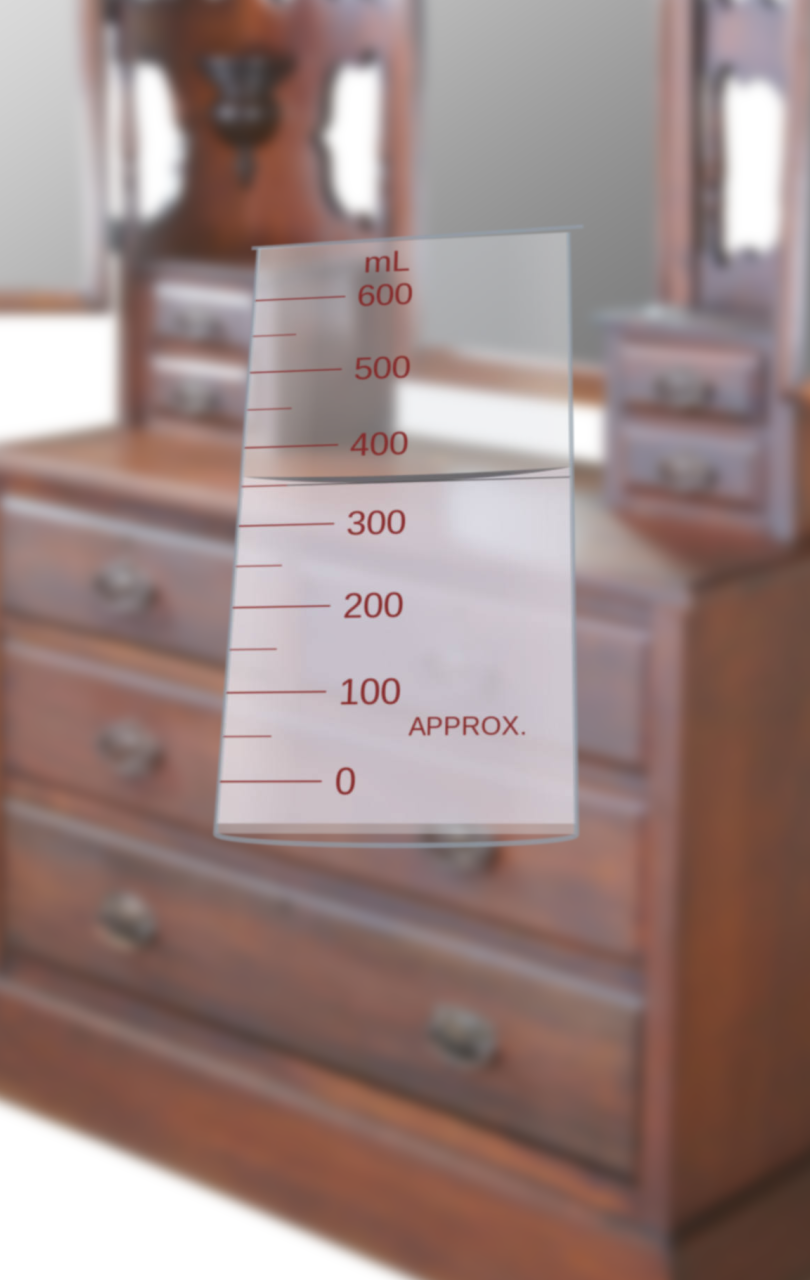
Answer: mL 350
